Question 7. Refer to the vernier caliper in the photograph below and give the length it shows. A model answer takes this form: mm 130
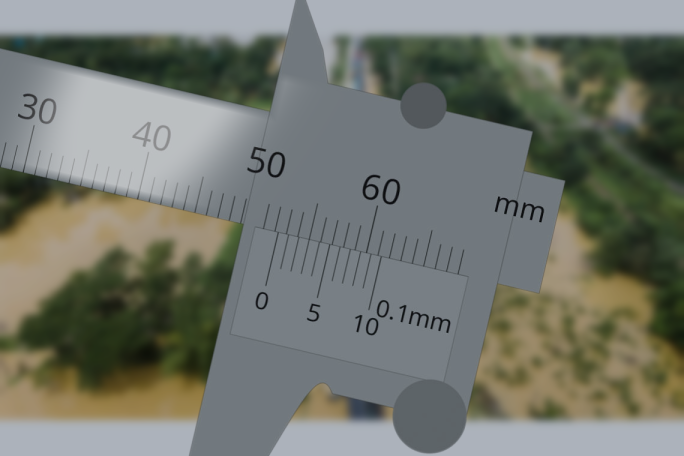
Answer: mm 52.3
